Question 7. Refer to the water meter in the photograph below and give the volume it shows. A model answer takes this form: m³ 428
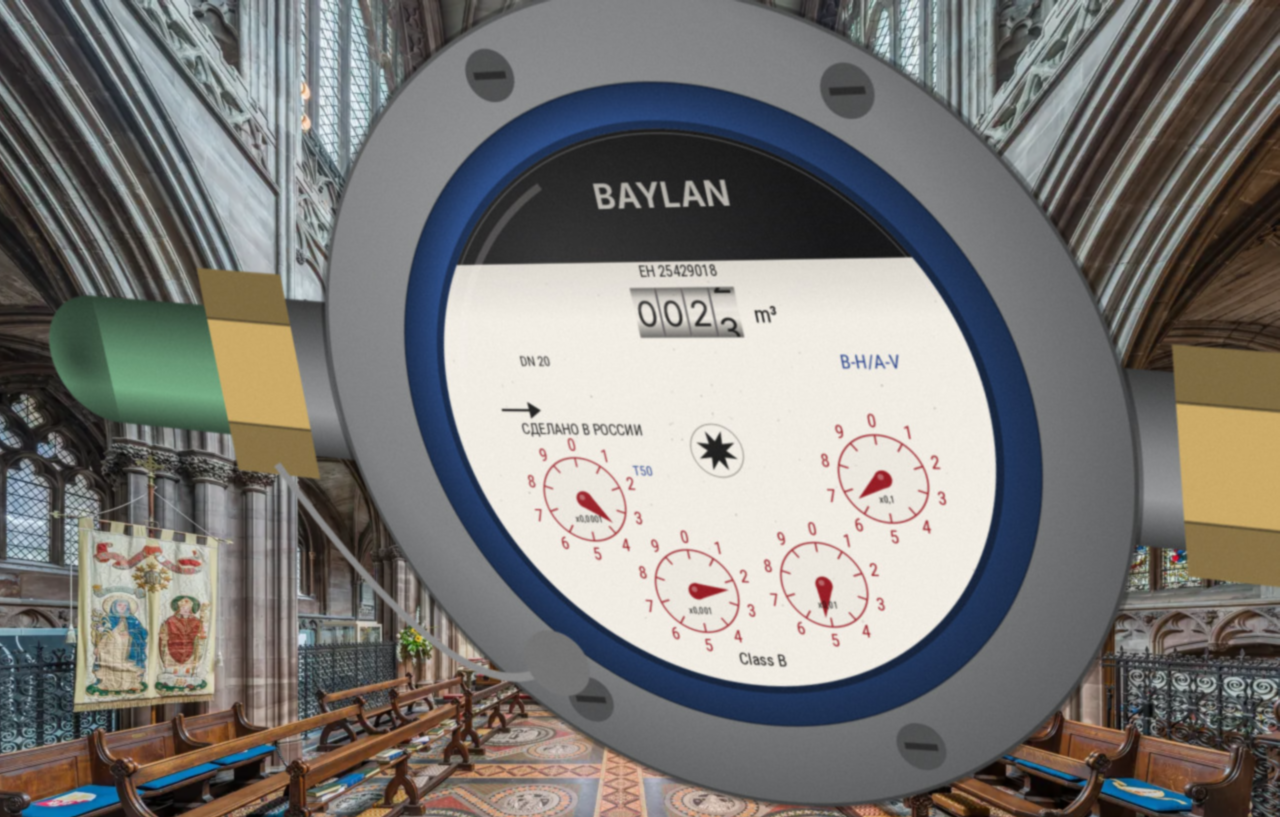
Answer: m³ 22.6523
